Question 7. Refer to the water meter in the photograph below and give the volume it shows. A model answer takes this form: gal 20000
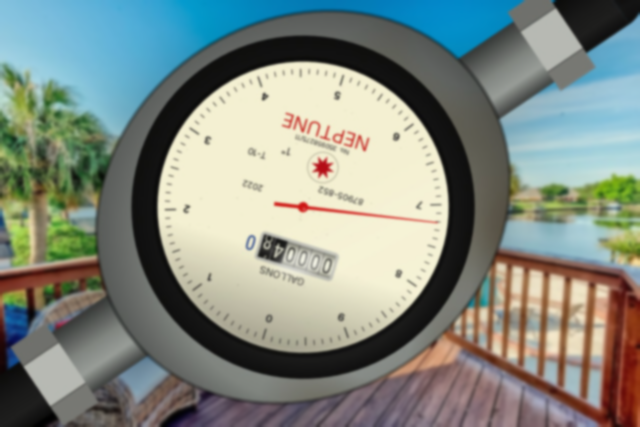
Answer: gal 477.2
